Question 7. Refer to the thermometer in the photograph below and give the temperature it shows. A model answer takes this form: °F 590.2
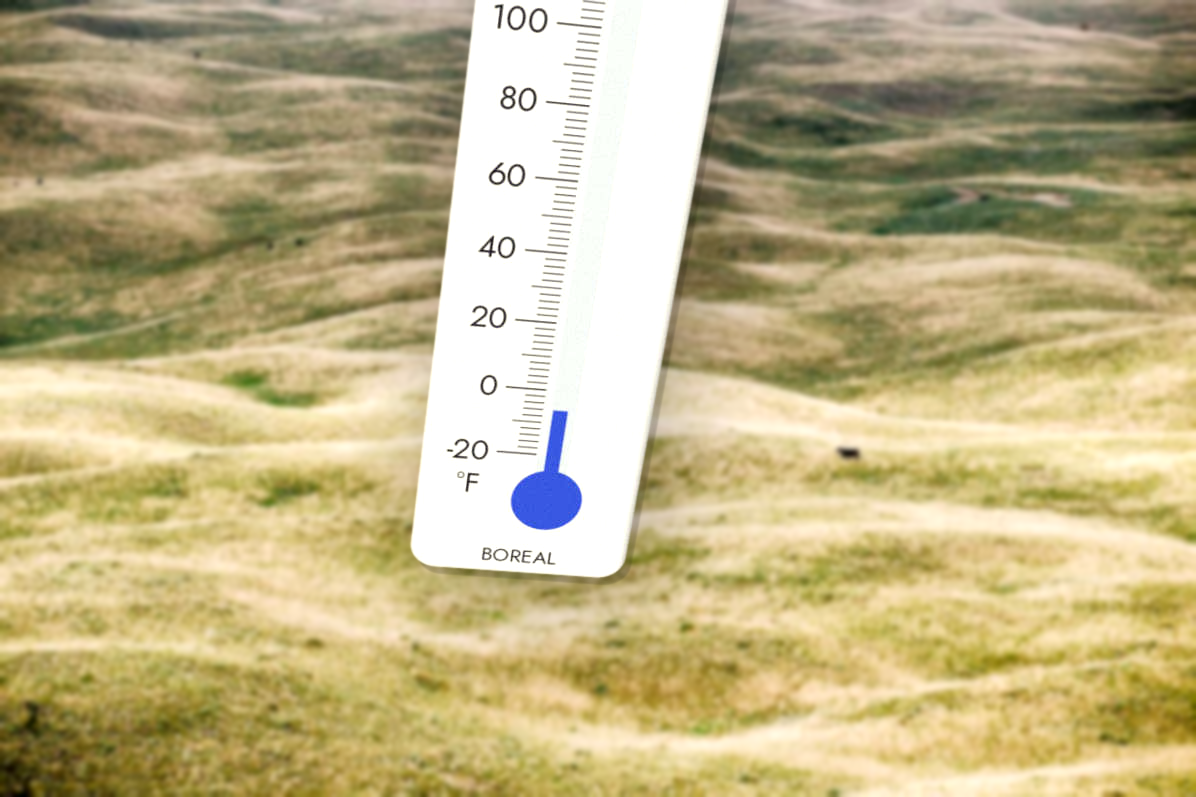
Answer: °F -6
